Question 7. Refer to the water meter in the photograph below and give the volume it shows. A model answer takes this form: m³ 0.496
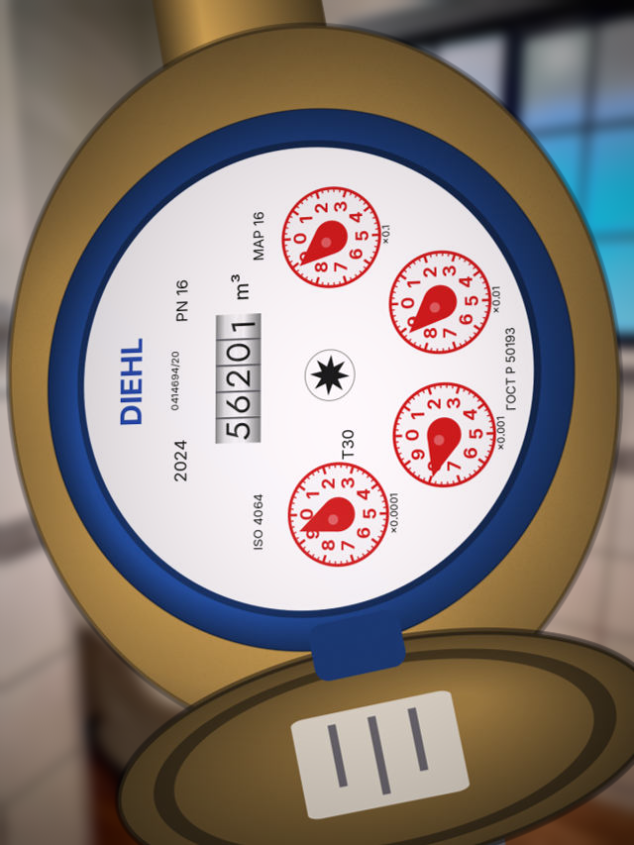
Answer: m³ 56200.8879
